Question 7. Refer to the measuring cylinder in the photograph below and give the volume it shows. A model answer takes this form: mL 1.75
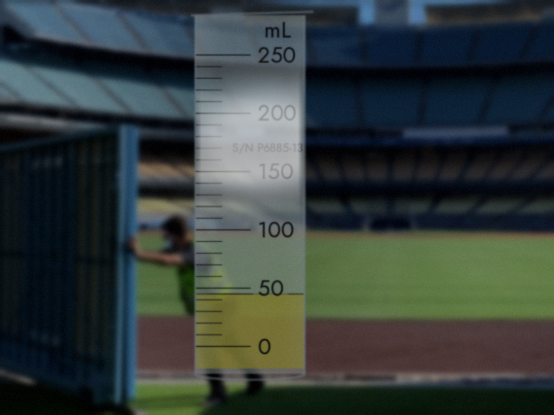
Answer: mL 45
